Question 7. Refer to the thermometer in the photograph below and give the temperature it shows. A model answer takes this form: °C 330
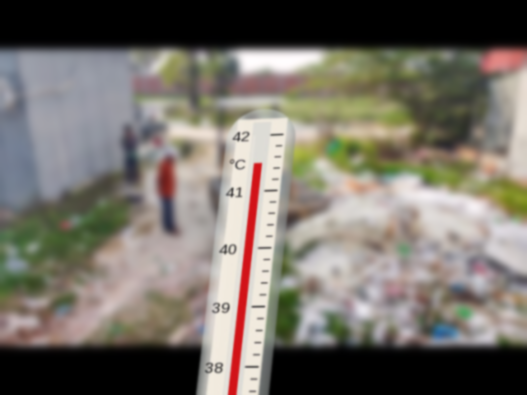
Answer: °C 41.5
